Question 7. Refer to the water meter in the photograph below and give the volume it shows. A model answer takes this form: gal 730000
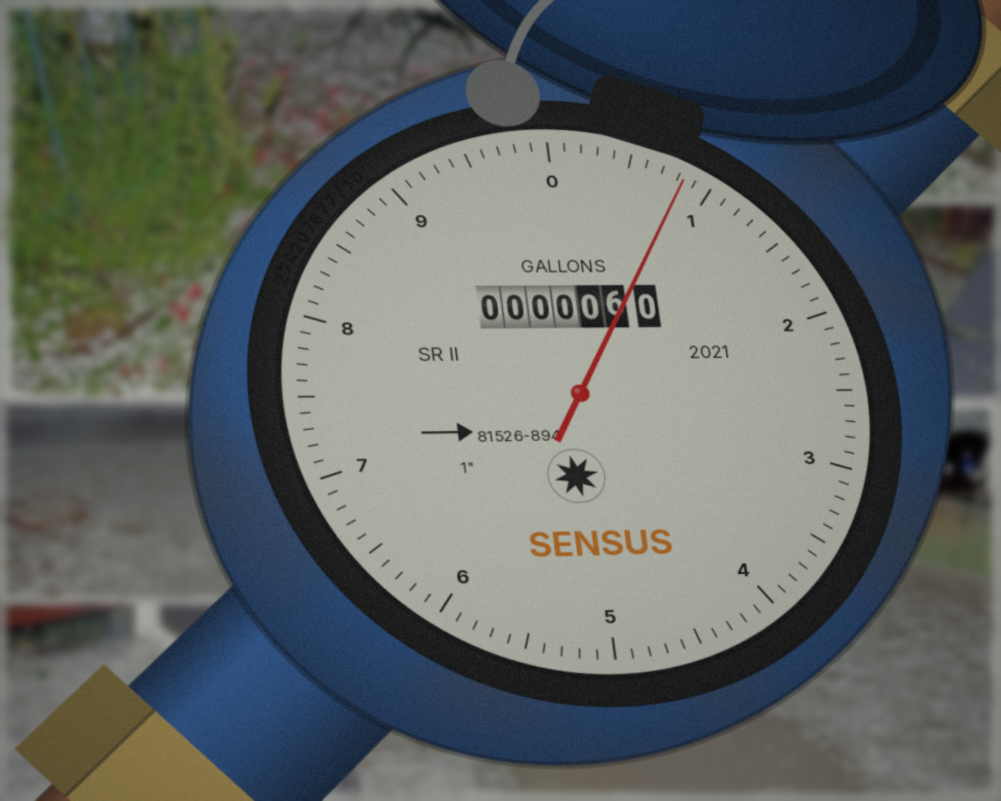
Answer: gal 60.8
